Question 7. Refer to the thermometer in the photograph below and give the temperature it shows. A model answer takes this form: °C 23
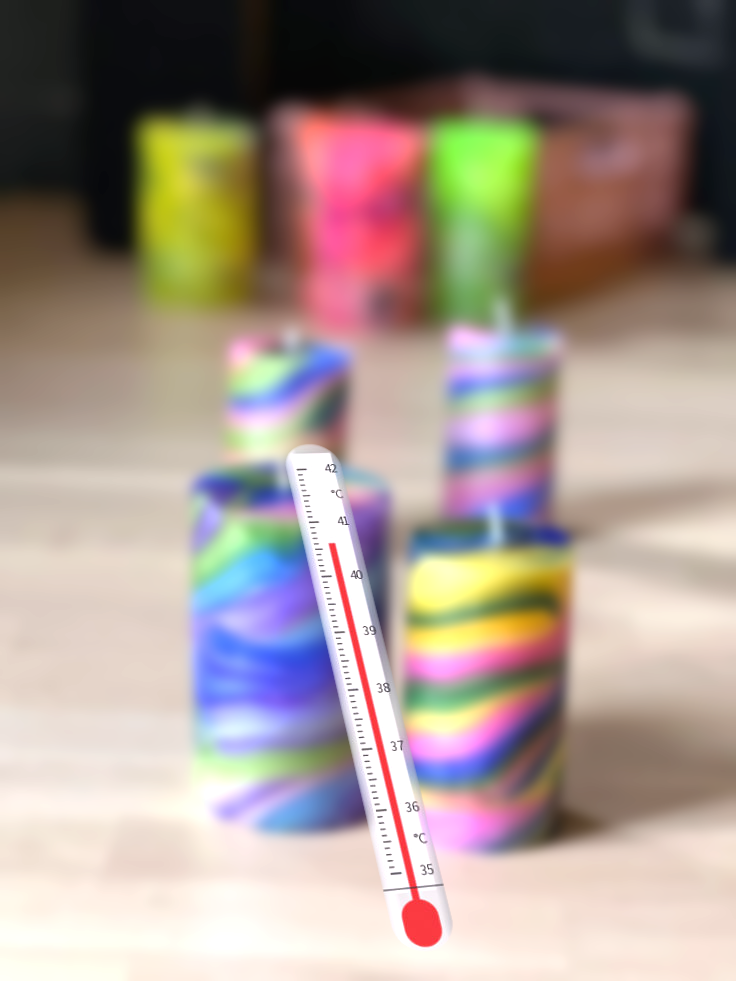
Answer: °C 40.6
